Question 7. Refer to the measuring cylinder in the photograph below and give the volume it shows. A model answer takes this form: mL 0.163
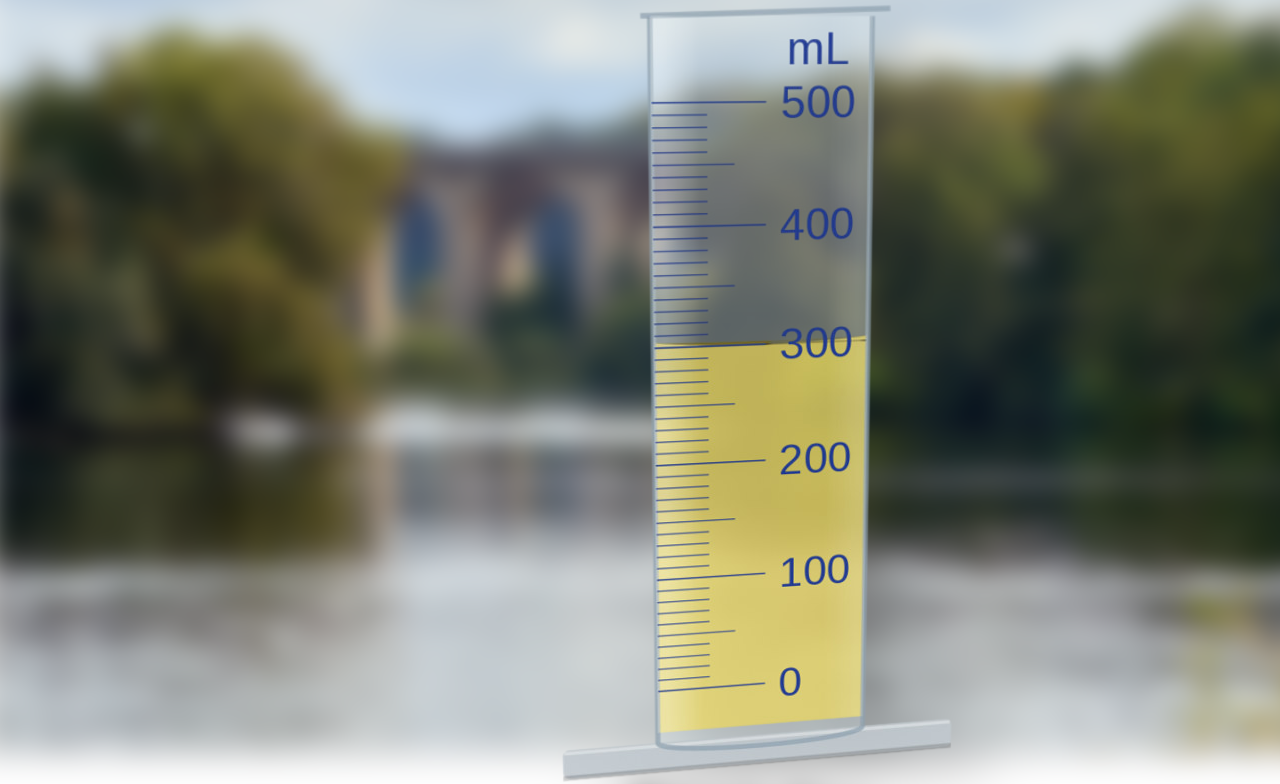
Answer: mL 300
